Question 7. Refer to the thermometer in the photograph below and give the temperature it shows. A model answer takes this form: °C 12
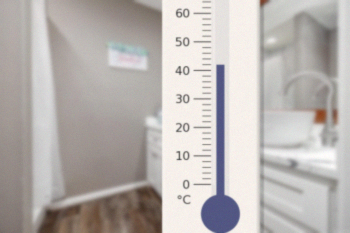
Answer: °C 42
